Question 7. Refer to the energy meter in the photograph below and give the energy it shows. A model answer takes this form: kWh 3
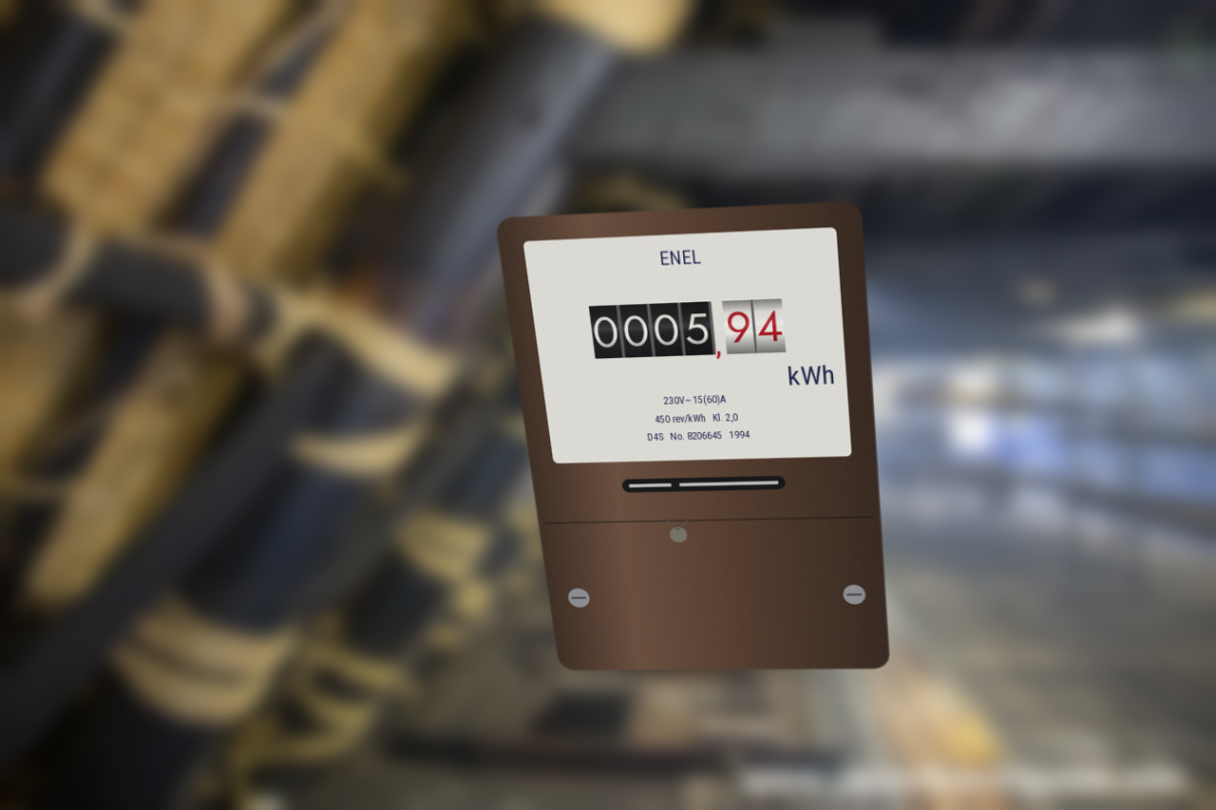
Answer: kWh 5.94
